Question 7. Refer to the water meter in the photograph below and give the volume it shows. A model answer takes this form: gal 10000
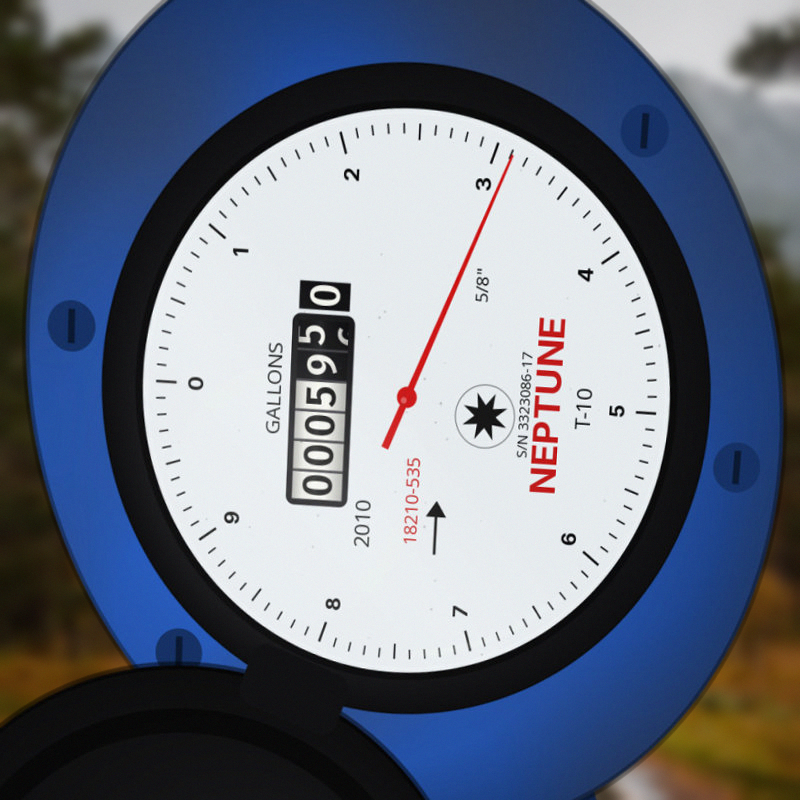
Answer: gal 5953.1
